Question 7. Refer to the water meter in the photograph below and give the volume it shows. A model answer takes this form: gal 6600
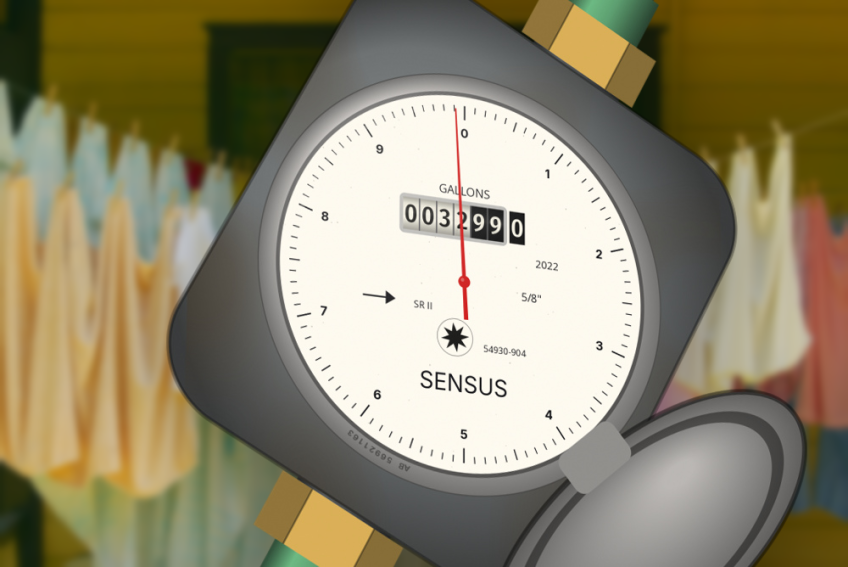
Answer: gal 32989.9
